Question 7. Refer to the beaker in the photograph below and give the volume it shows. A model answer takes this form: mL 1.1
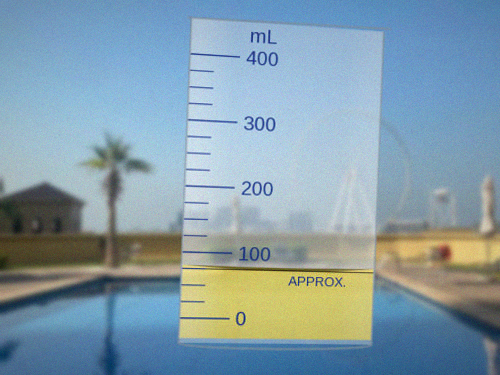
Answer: mL 75
